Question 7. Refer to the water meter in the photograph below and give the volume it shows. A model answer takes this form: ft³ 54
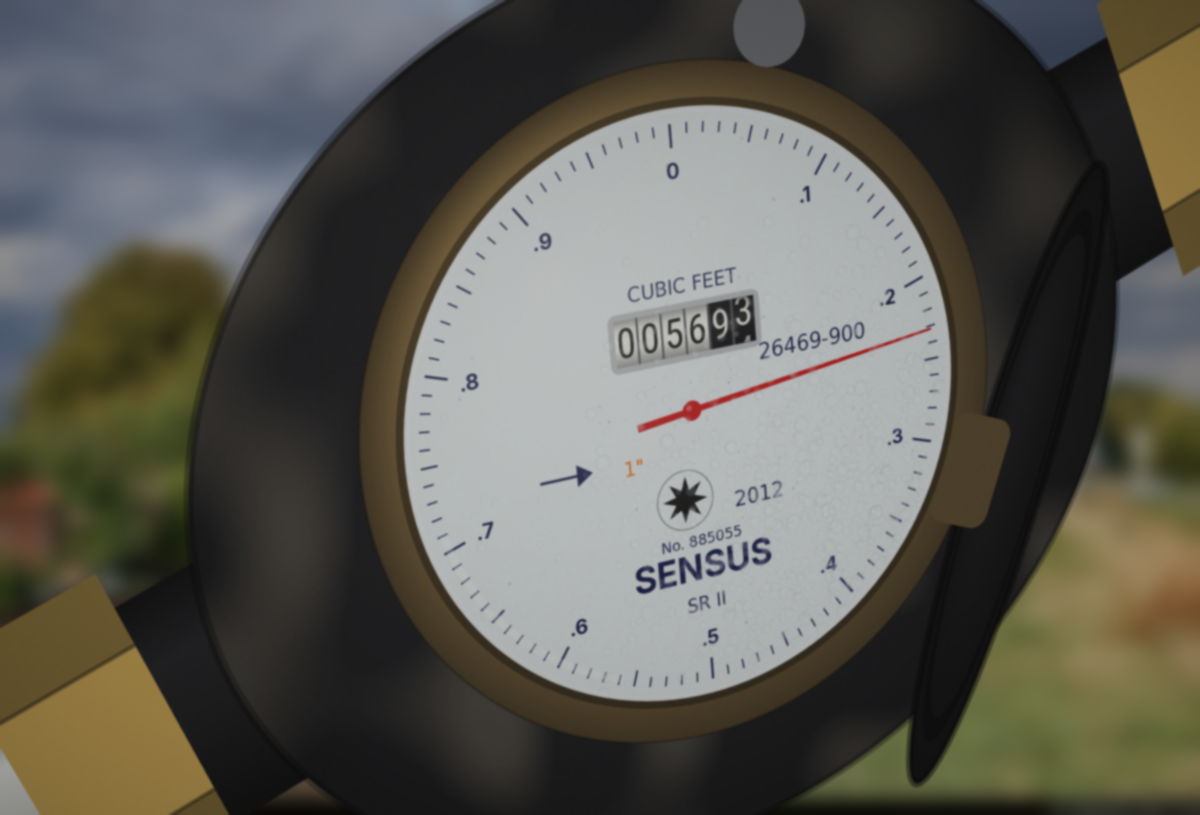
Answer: ft³ 5693.23
